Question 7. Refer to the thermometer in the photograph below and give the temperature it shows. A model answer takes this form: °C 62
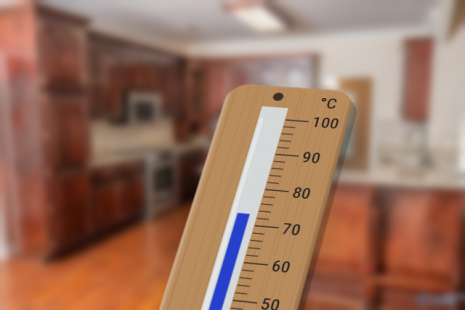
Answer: °C 73
